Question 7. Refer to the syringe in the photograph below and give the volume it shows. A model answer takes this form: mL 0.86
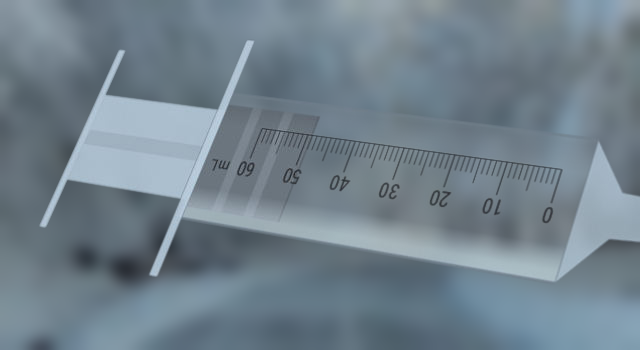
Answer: mL 49
